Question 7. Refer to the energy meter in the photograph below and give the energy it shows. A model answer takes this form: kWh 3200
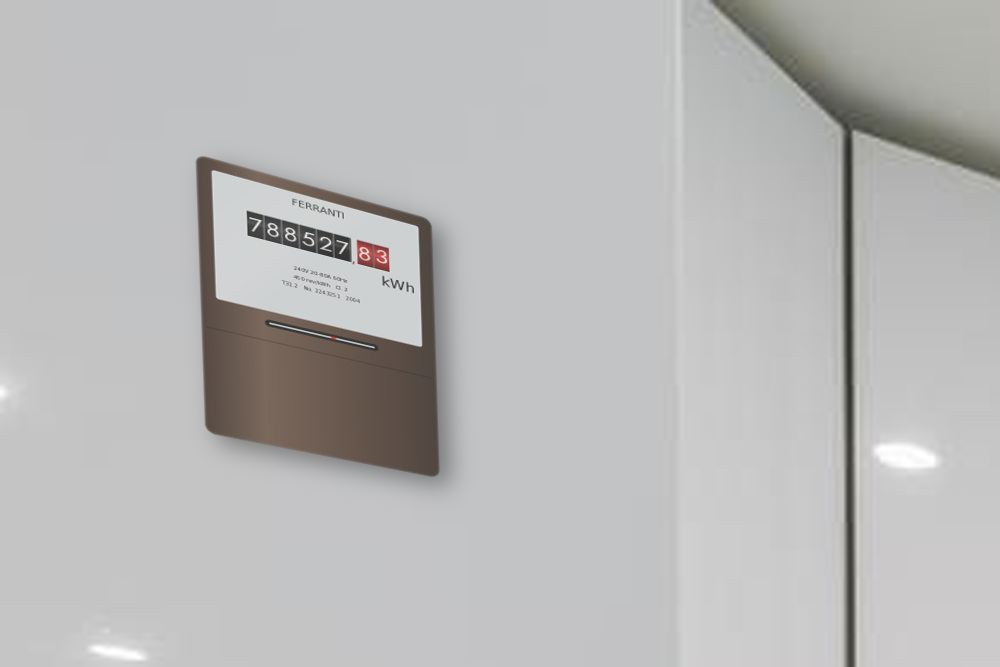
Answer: kWh 788527.83
